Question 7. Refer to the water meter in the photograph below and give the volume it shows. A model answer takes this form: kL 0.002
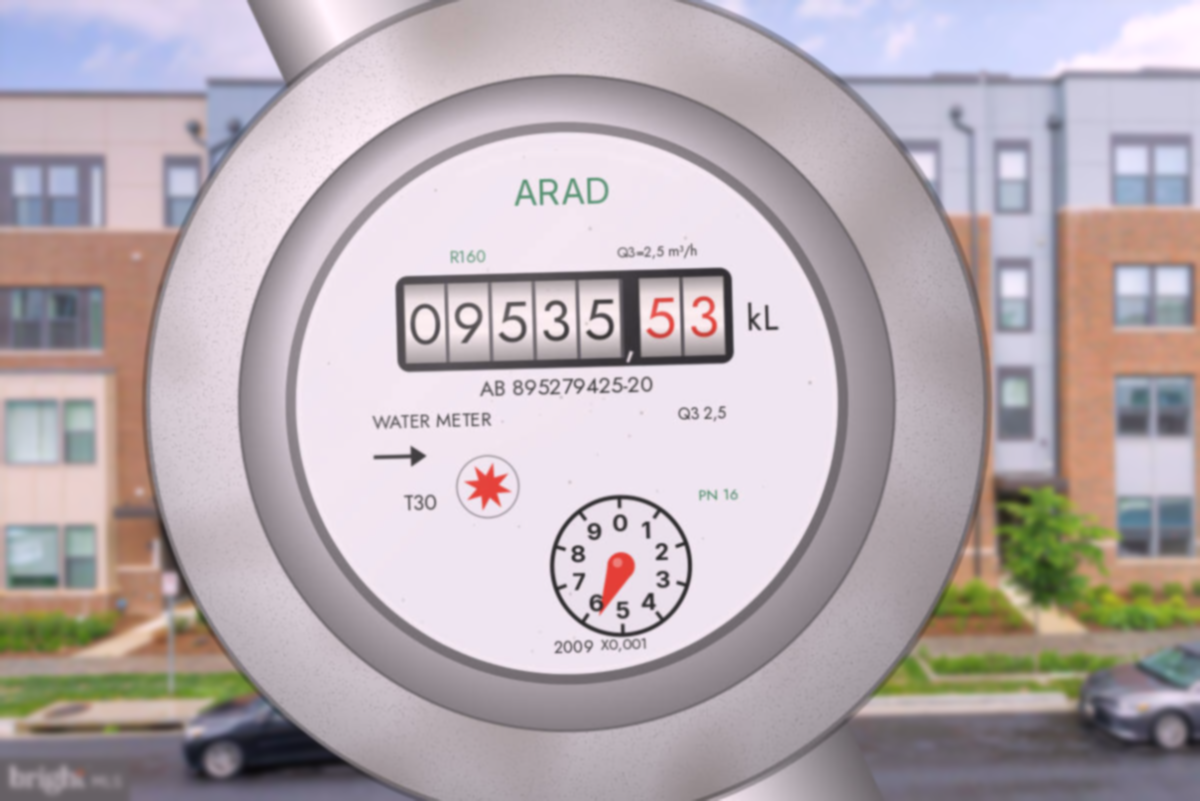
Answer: kL 9535.535
